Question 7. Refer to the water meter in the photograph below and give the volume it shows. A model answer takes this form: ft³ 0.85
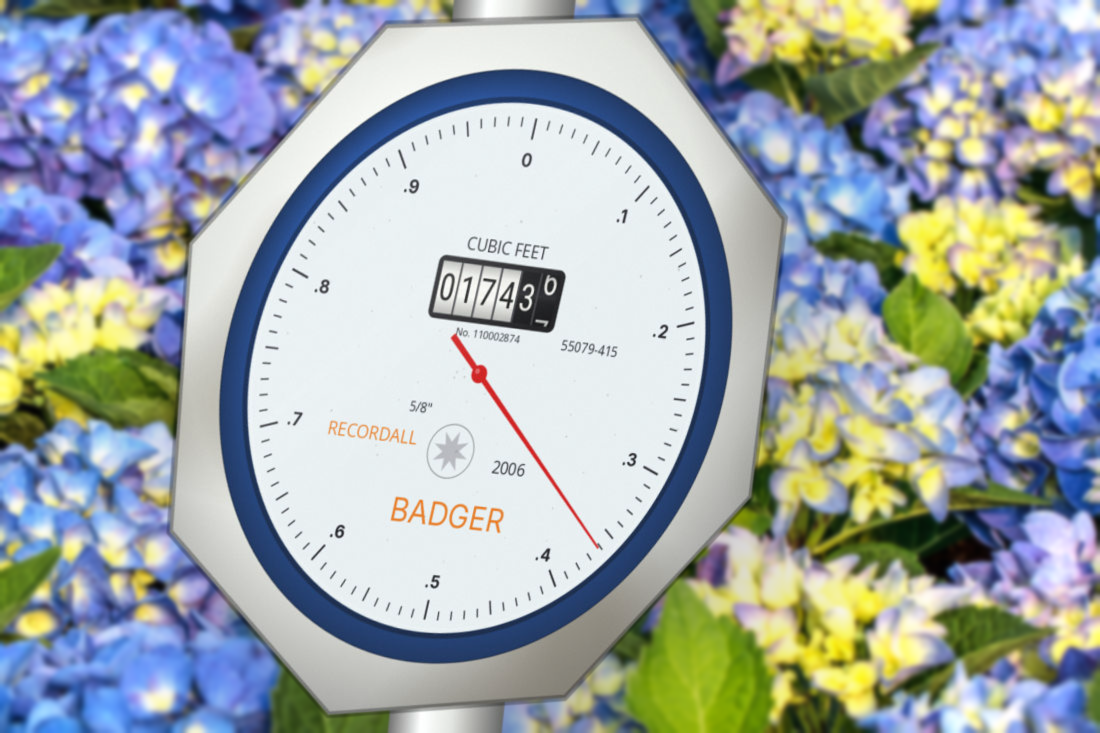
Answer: ft³ 17436.36
